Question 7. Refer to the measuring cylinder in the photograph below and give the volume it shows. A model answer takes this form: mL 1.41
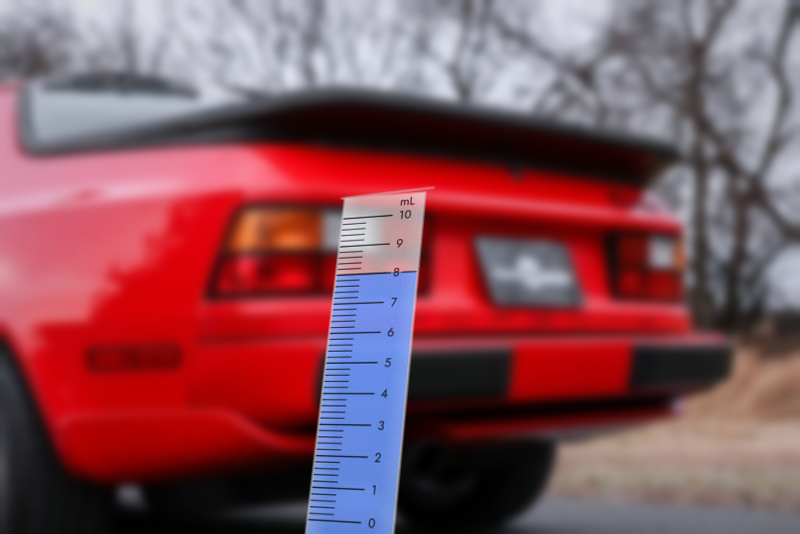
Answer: mL 8
